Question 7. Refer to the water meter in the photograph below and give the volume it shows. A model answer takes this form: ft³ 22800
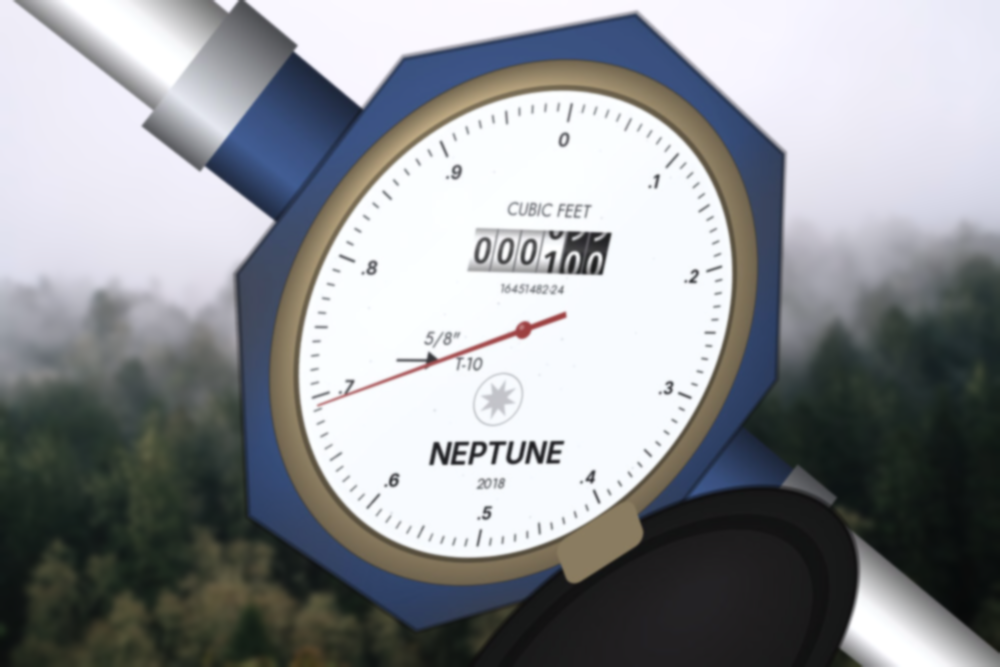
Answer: ft³ 99.69
